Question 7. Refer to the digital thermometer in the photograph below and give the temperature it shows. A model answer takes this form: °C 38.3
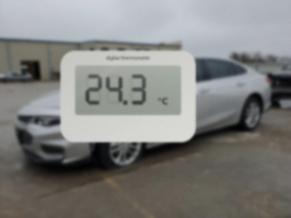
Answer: °C 24.3
